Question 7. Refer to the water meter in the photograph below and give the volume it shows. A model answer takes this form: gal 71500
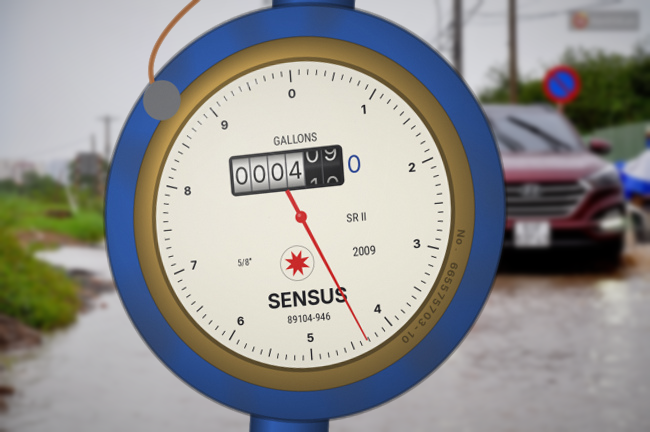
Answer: gal 4094.3
